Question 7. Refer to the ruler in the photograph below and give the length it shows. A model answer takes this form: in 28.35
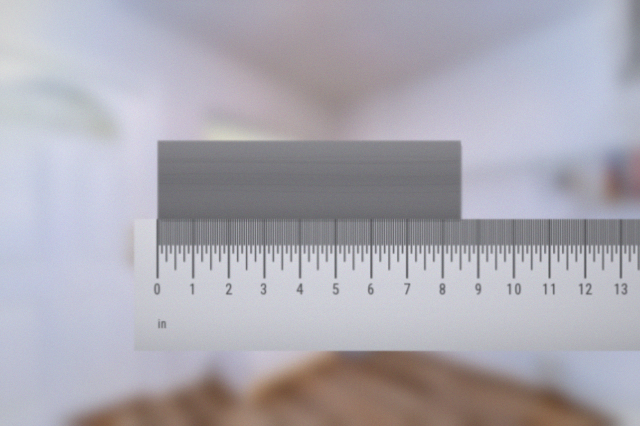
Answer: in 8.5
